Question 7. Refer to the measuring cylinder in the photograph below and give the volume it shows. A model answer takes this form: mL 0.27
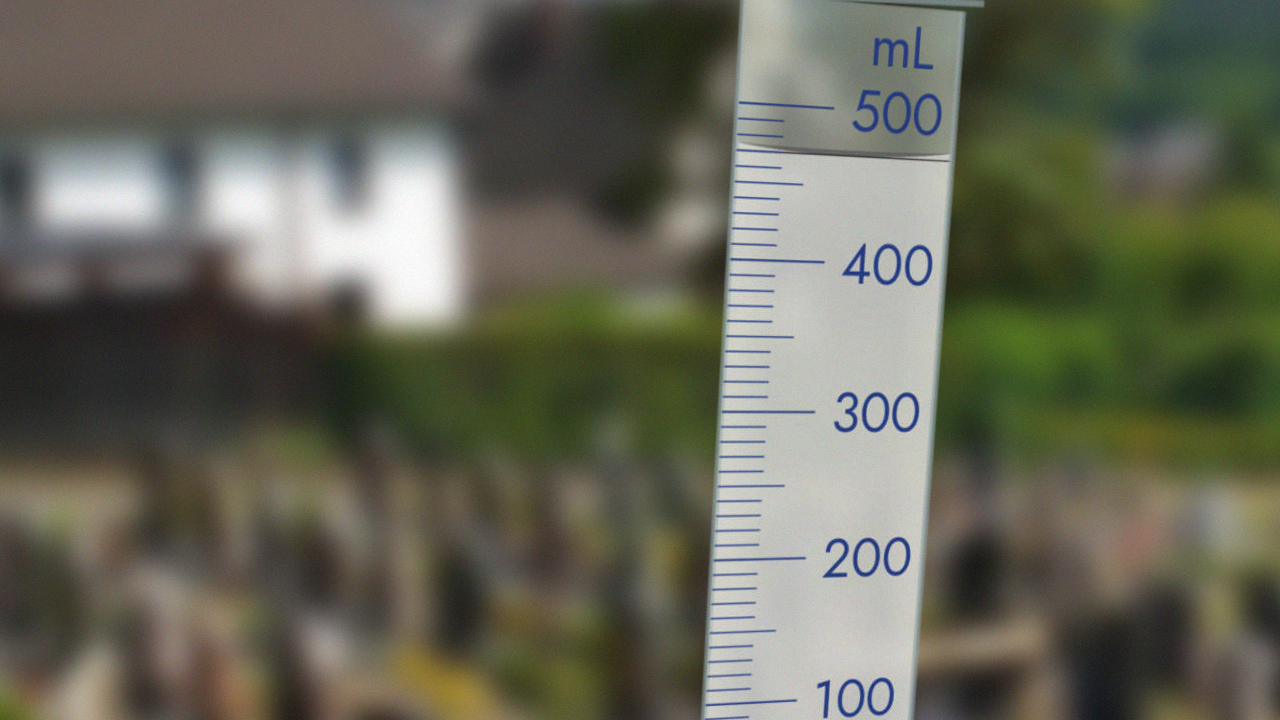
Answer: mL 470
